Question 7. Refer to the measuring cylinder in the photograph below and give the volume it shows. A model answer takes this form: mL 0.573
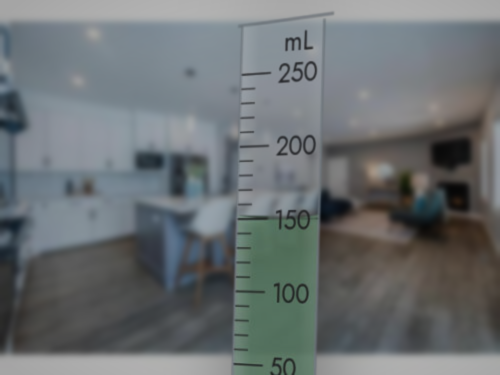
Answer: mL 150
